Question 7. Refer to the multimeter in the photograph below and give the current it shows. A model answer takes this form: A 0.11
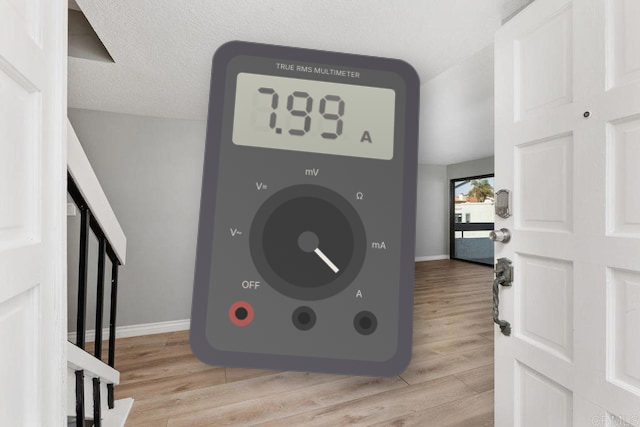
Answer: A 7.99
